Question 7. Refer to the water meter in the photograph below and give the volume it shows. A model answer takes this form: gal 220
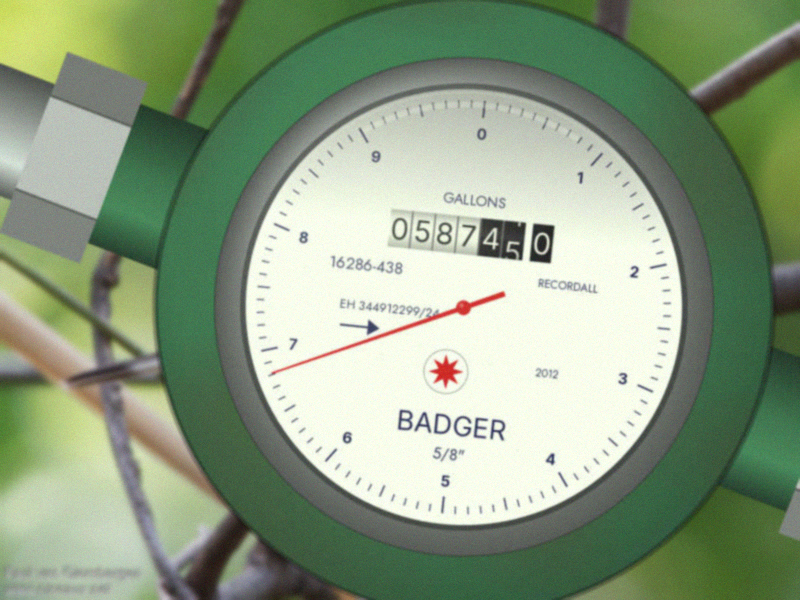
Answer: gal 587446.8
